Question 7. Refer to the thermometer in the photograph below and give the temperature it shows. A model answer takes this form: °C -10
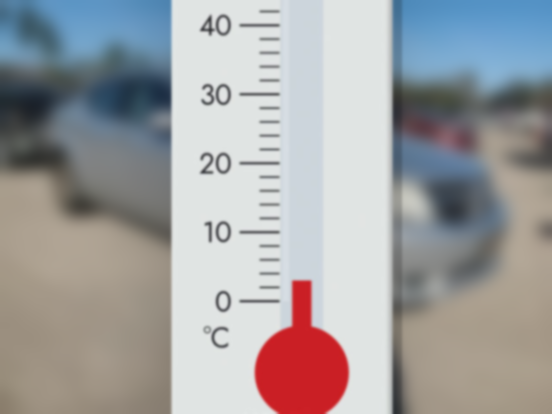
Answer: °C 3
